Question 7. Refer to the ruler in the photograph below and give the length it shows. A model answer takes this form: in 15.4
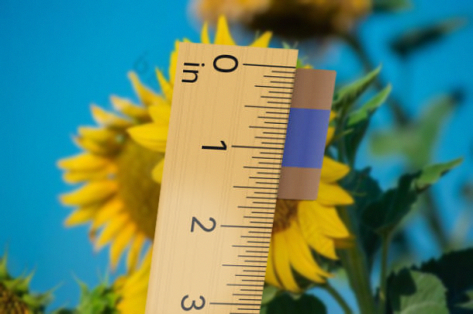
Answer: in 1.625
